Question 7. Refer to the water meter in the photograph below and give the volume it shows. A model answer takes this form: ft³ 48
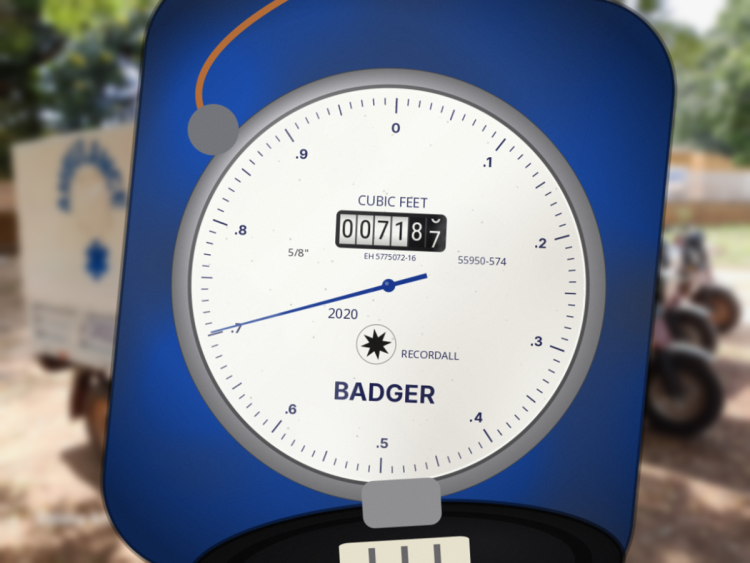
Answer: ft³ 7186.70
